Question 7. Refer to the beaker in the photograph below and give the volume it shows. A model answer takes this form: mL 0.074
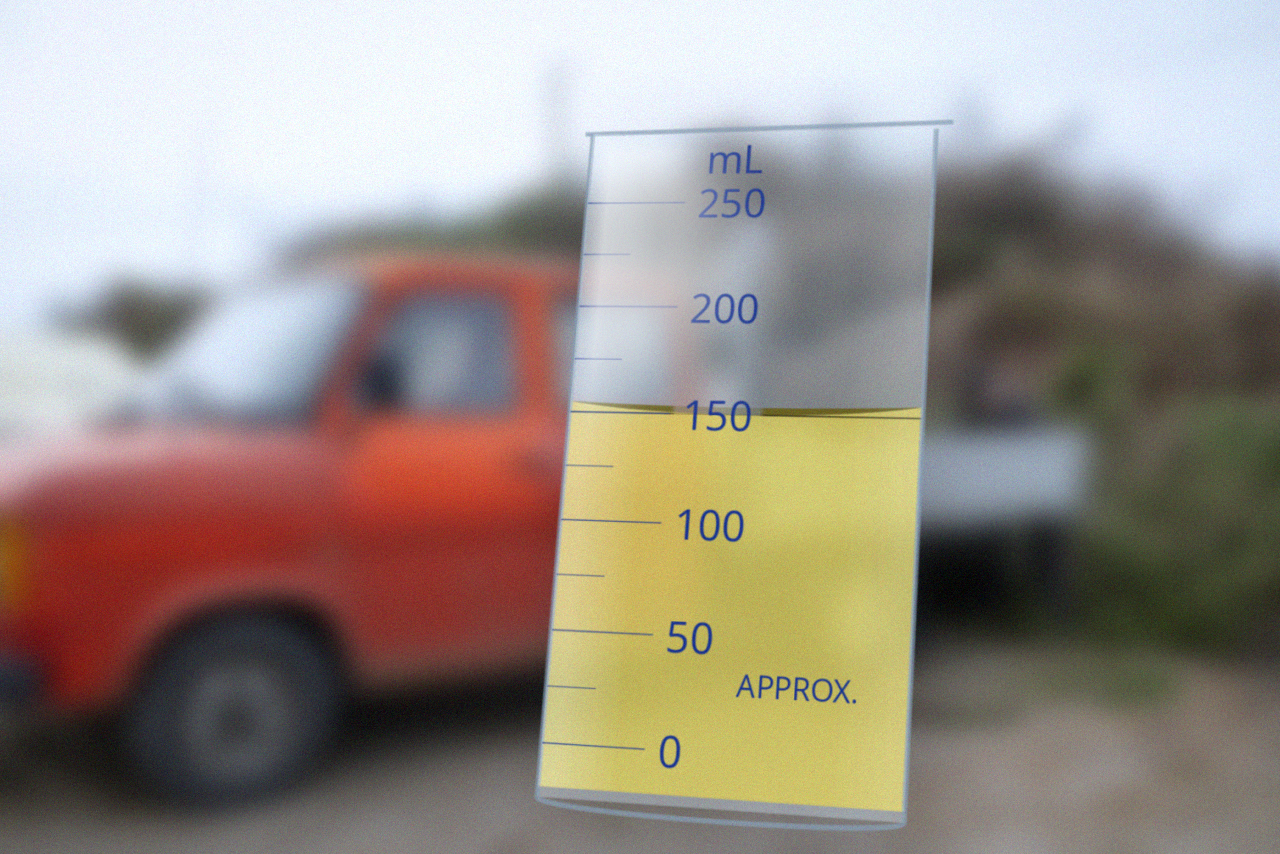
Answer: mL 150
